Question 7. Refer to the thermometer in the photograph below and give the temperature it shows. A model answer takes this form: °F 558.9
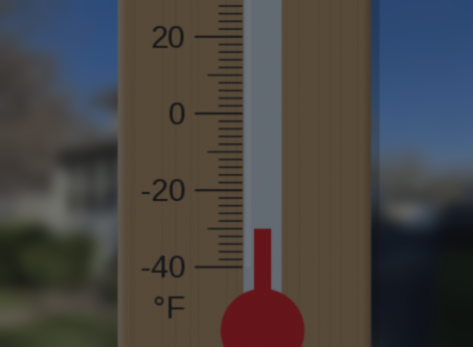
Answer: °F -30
